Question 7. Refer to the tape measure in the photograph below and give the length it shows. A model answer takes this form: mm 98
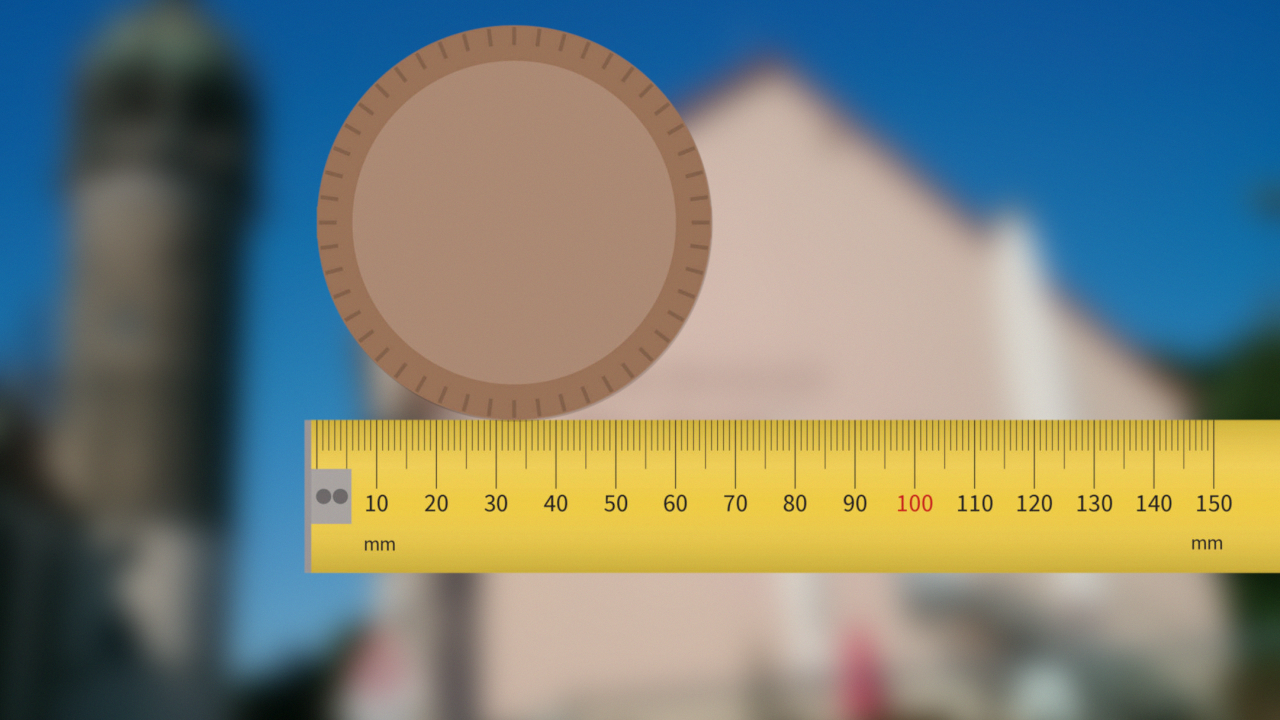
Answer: mm 66
